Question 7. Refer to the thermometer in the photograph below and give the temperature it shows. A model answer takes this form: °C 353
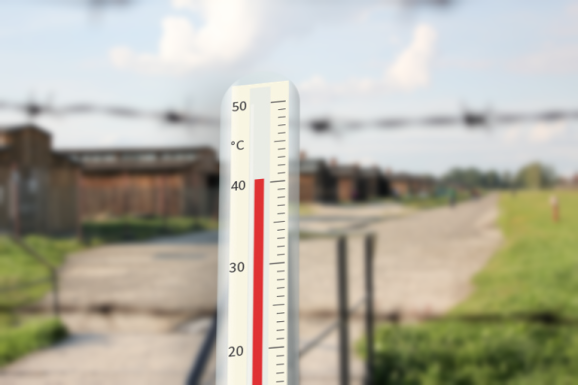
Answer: °C 40.5
